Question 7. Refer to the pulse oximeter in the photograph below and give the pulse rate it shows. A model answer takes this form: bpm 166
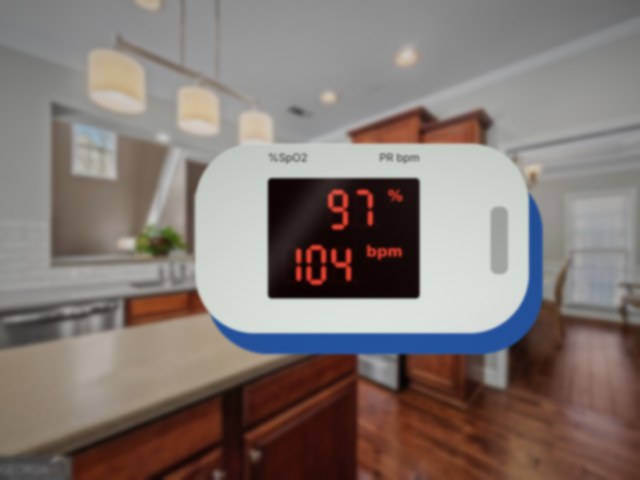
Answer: bpm 104
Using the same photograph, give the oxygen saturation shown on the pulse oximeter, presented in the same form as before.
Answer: % 97
